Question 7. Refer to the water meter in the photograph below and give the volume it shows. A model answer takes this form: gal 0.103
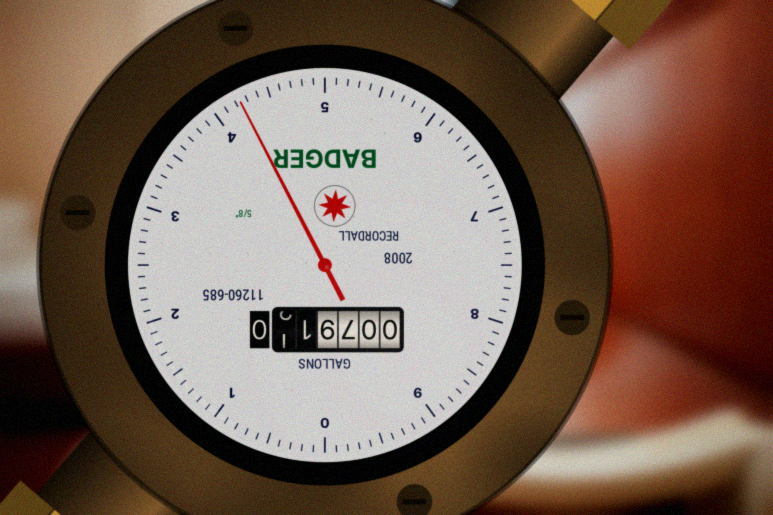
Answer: gal 79114.2
